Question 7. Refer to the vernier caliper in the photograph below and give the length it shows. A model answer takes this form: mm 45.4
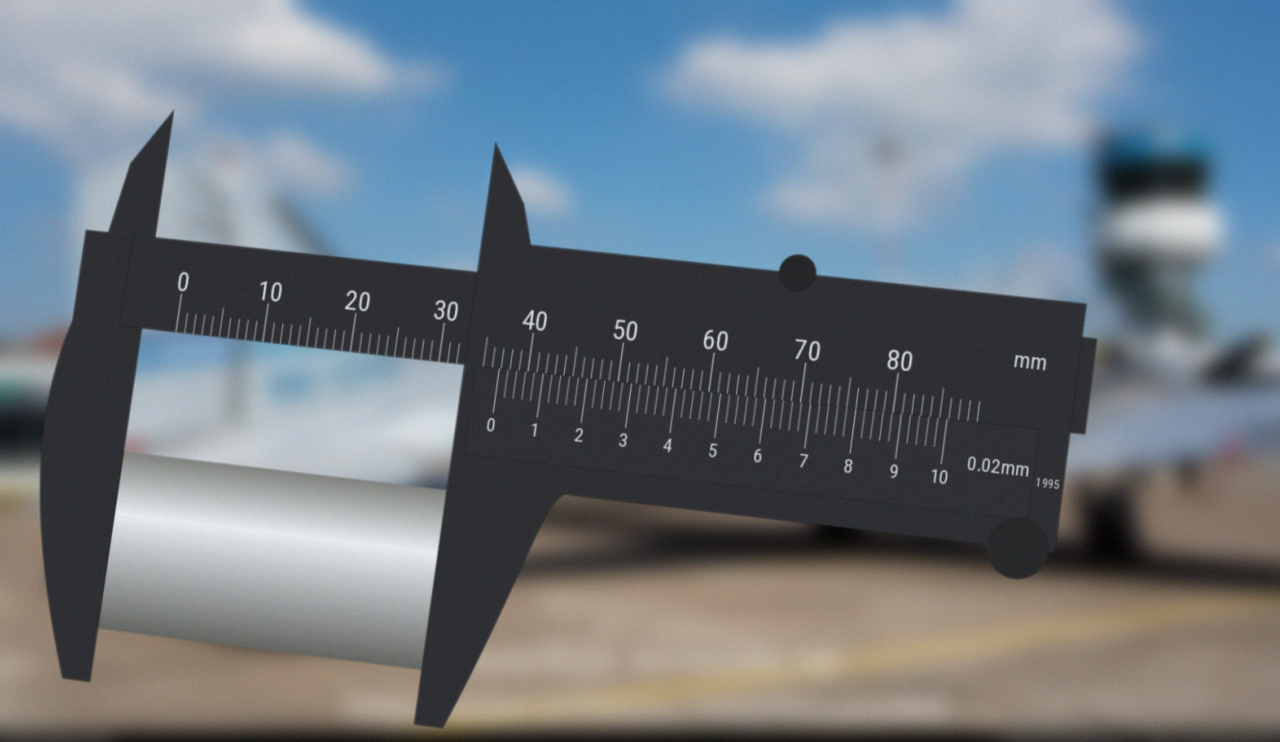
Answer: mm 36.8
